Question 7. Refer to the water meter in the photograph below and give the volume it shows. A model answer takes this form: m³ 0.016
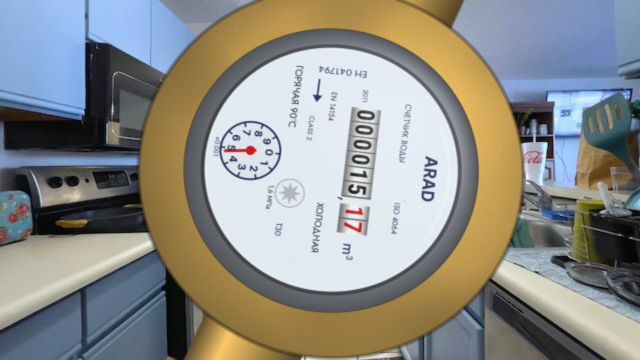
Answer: m³ 15.174
